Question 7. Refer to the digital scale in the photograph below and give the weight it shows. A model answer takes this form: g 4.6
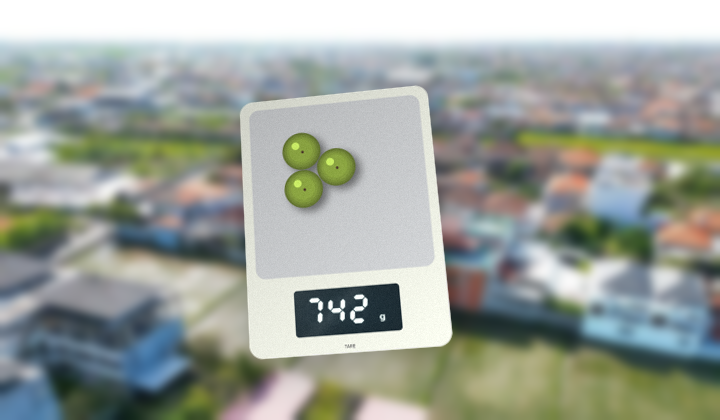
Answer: g 742
